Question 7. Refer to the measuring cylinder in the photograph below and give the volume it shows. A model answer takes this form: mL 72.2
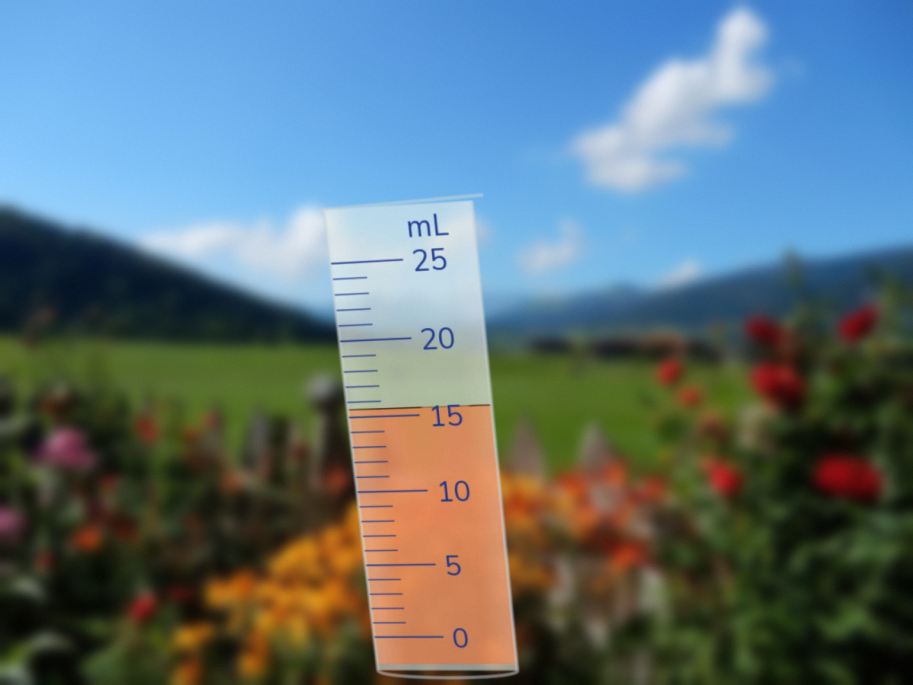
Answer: mL 15.5
